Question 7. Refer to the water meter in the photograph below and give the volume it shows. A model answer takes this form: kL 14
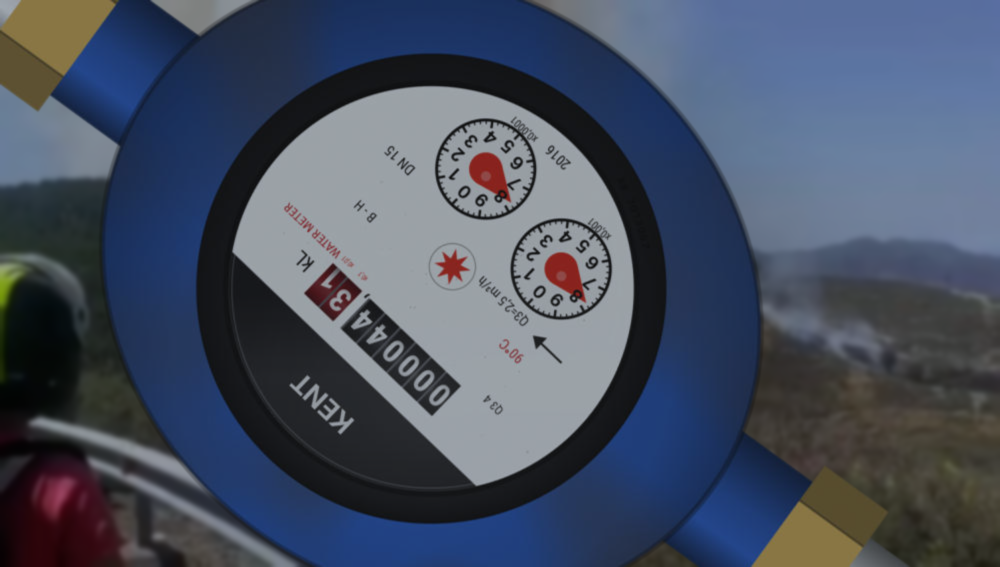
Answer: kL 44.3077
